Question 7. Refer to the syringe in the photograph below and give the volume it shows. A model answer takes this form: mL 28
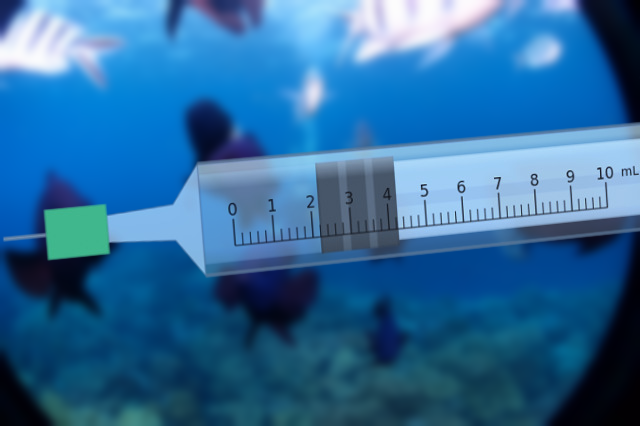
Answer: mL 2.2
